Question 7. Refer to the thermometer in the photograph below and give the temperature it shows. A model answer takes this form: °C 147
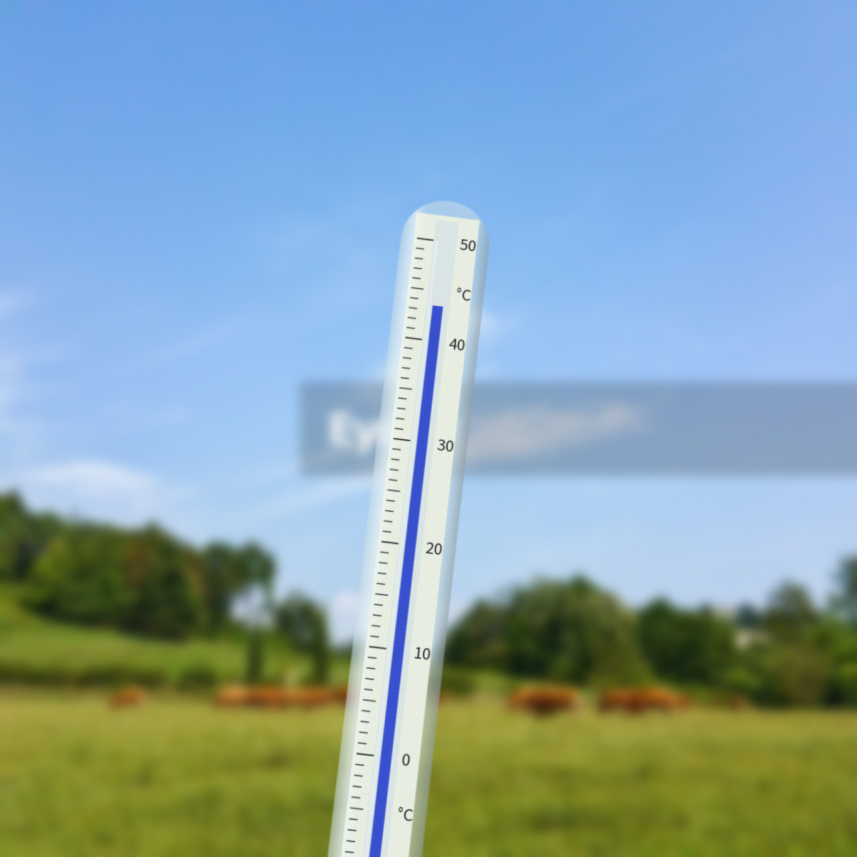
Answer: °C 43.5
